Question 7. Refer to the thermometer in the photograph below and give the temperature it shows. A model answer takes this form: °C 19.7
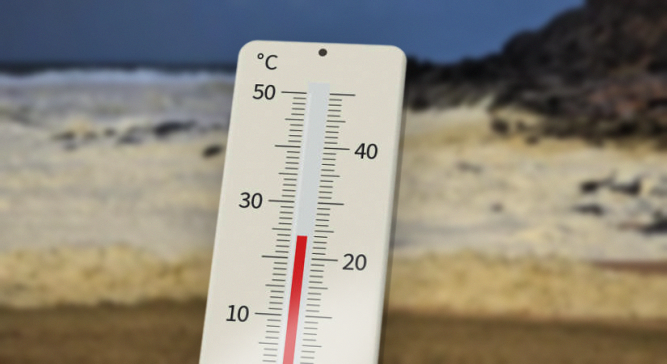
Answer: °C 24
